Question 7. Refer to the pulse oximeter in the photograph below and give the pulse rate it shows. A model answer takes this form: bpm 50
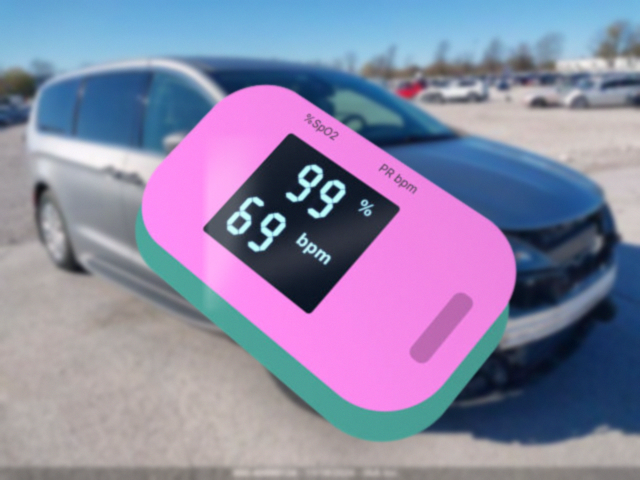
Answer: bpm 69
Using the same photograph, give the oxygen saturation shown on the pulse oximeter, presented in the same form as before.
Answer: % 99
